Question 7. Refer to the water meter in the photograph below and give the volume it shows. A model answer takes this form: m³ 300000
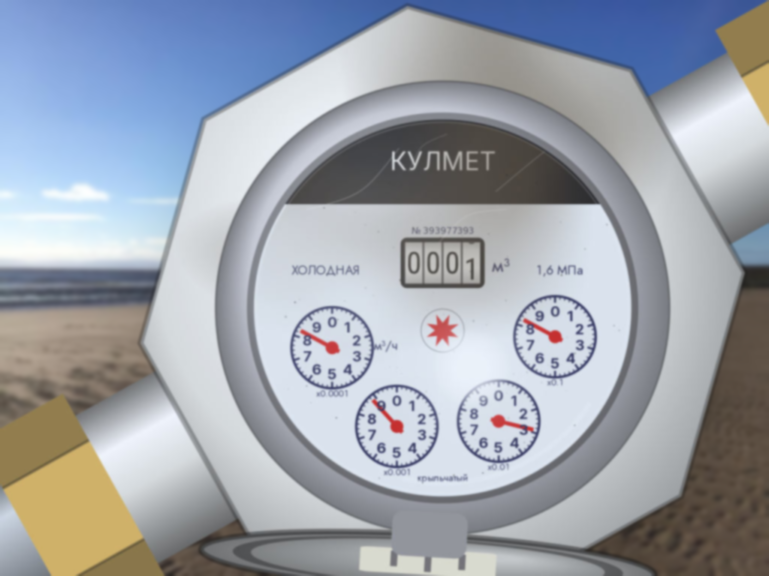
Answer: m³ 0.8288
